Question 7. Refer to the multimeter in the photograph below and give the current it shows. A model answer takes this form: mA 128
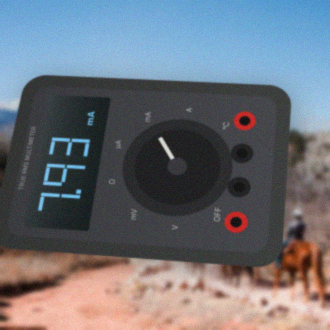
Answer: mA 7.93
